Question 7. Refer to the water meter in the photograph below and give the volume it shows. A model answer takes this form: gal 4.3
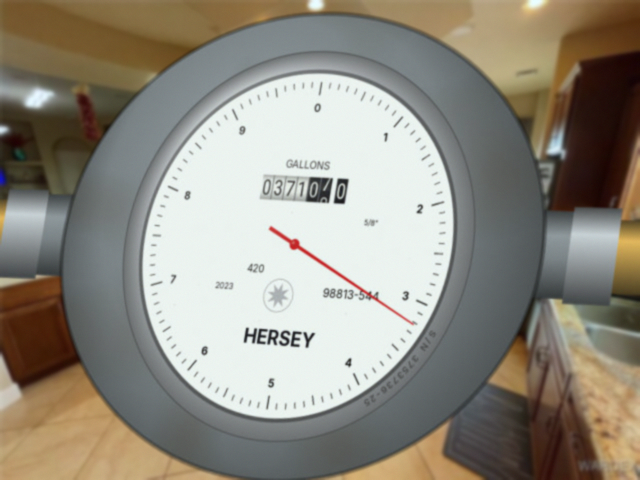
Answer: gal 371073.2
